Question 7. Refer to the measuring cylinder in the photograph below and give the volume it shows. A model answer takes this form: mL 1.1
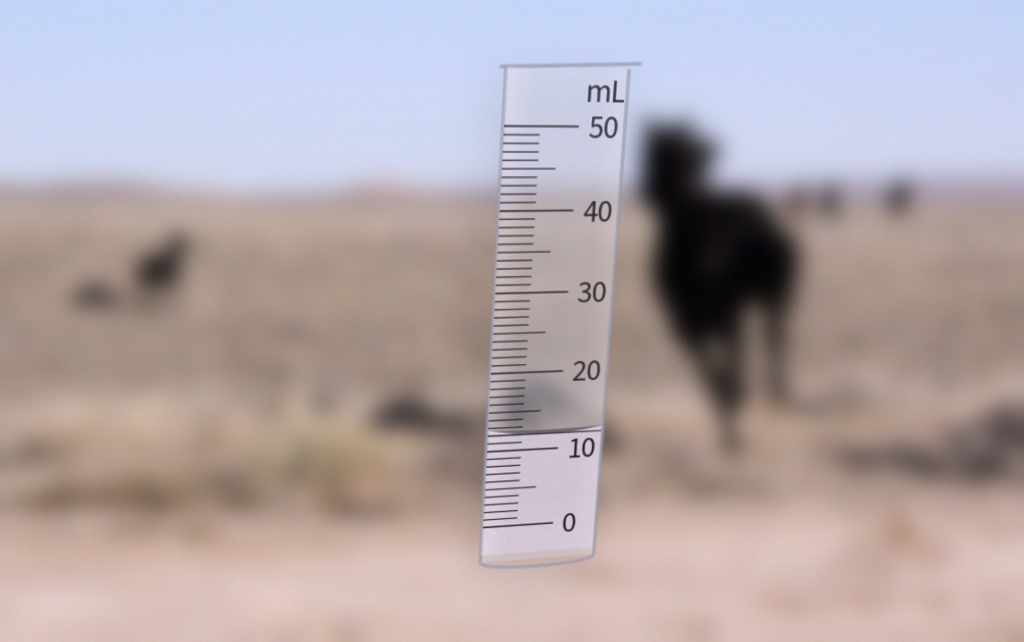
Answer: mL 12
